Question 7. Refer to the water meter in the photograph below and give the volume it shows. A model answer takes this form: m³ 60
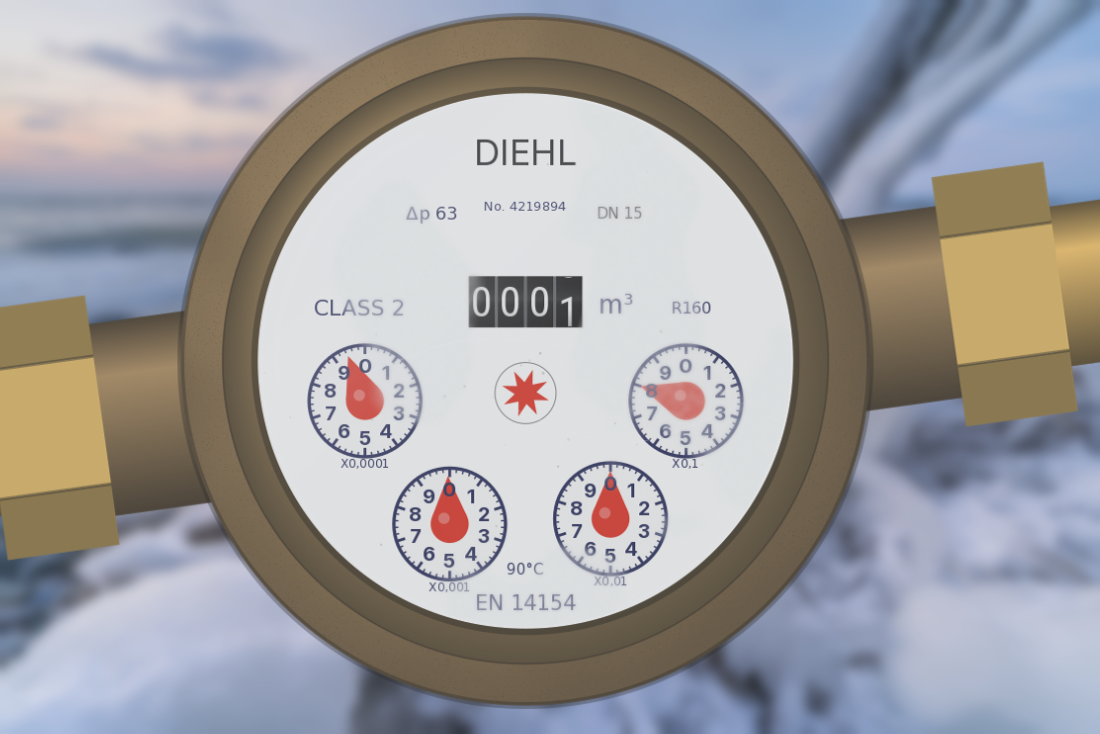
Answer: m³ 0.7999
